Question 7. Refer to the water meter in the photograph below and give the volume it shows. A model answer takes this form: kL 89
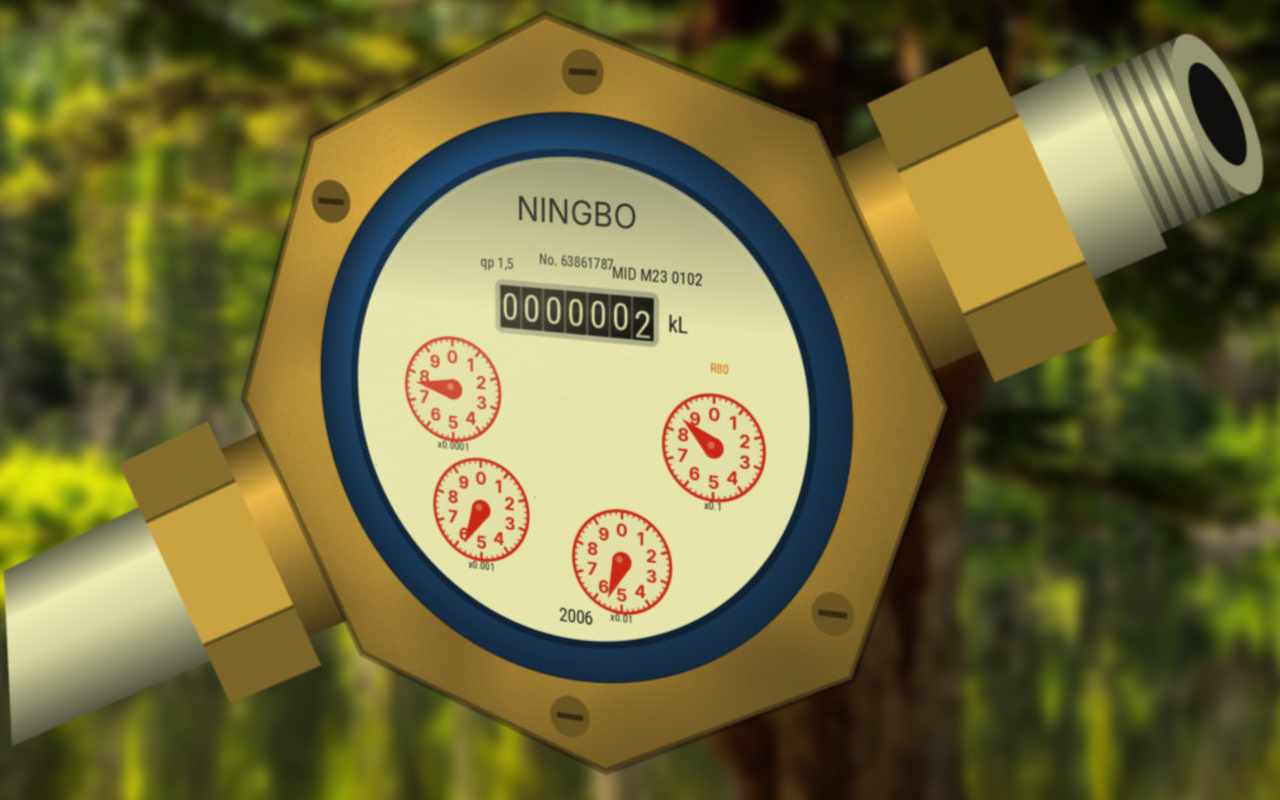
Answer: kL 1.8557
